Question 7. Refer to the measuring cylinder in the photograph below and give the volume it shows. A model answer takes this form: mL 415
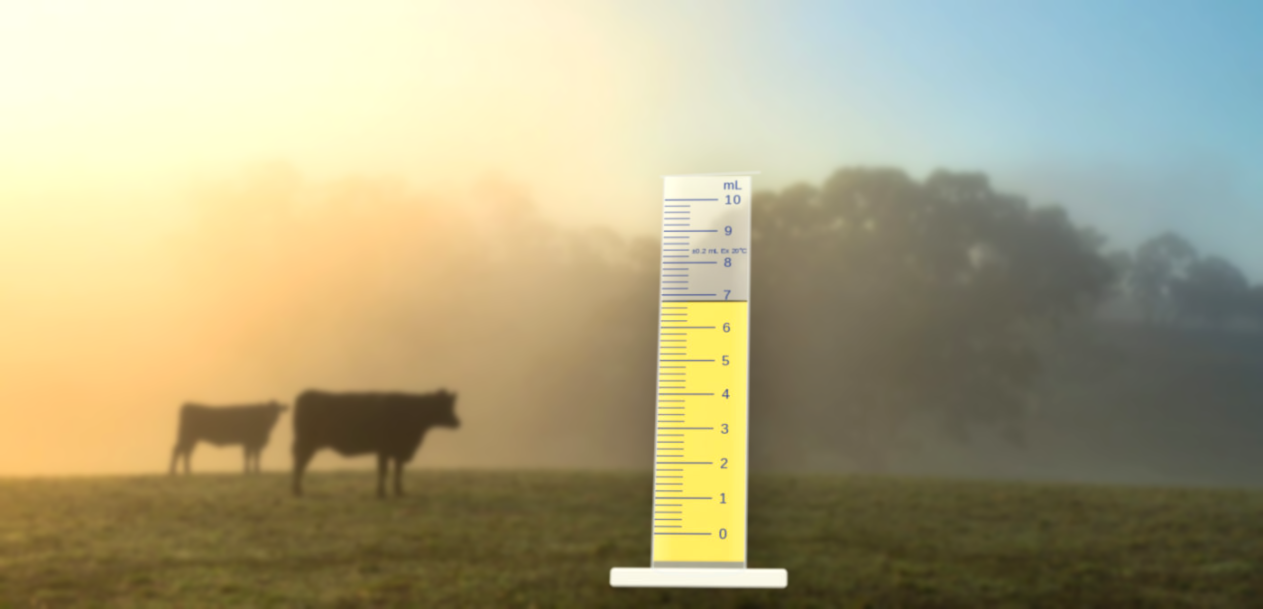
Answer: mL 6.8
